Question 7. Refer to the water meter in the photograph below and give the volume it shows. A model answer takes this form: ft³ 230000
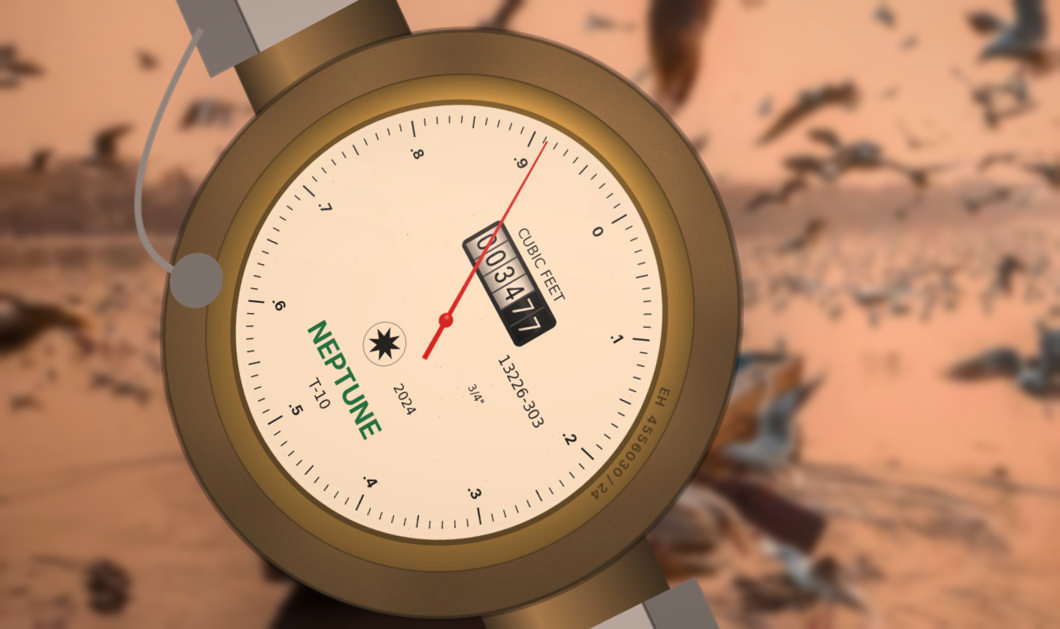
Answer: ft³ 3476.91
